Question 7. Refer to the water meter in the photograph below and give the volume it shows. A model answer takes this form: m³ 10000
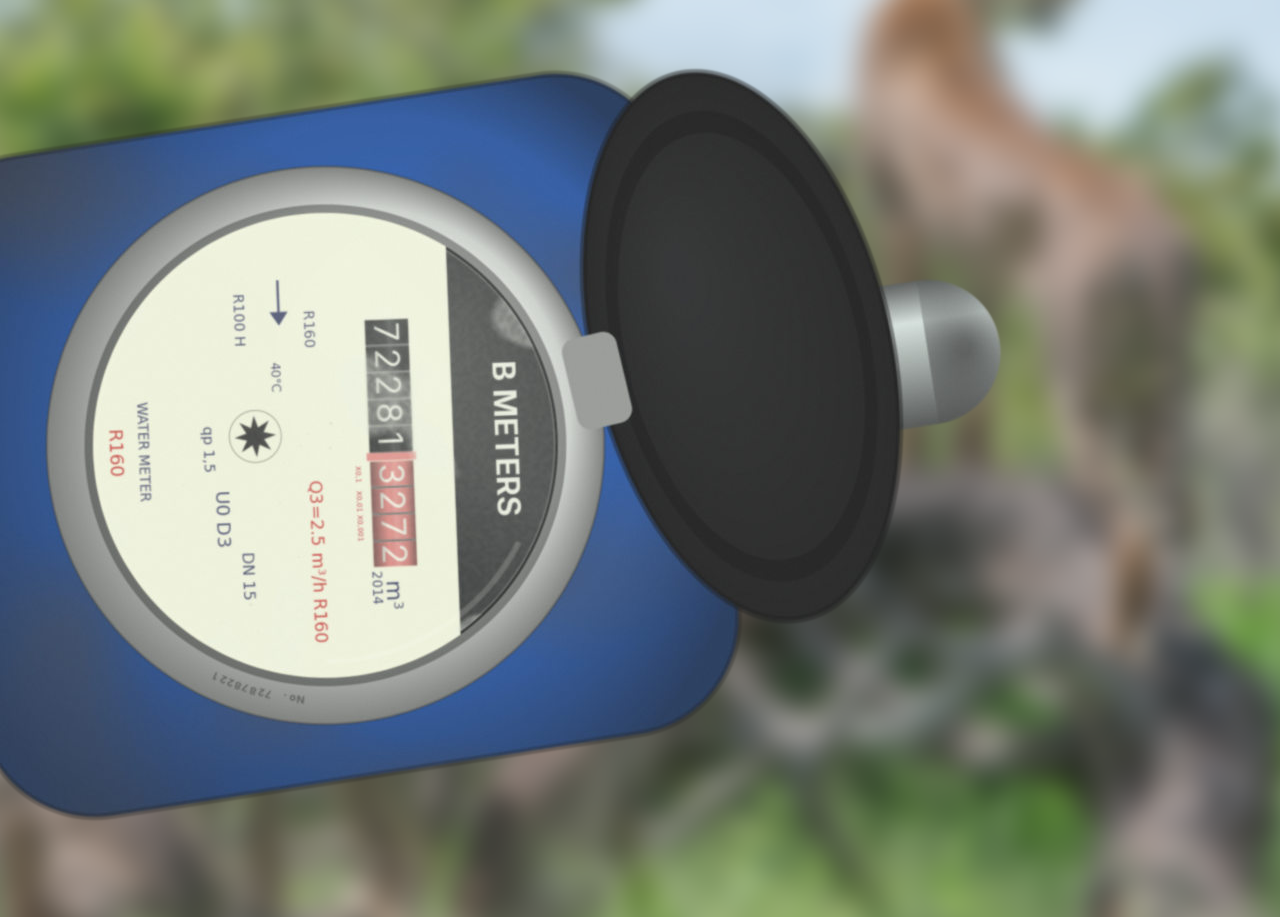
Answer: m³ 72281.3272
